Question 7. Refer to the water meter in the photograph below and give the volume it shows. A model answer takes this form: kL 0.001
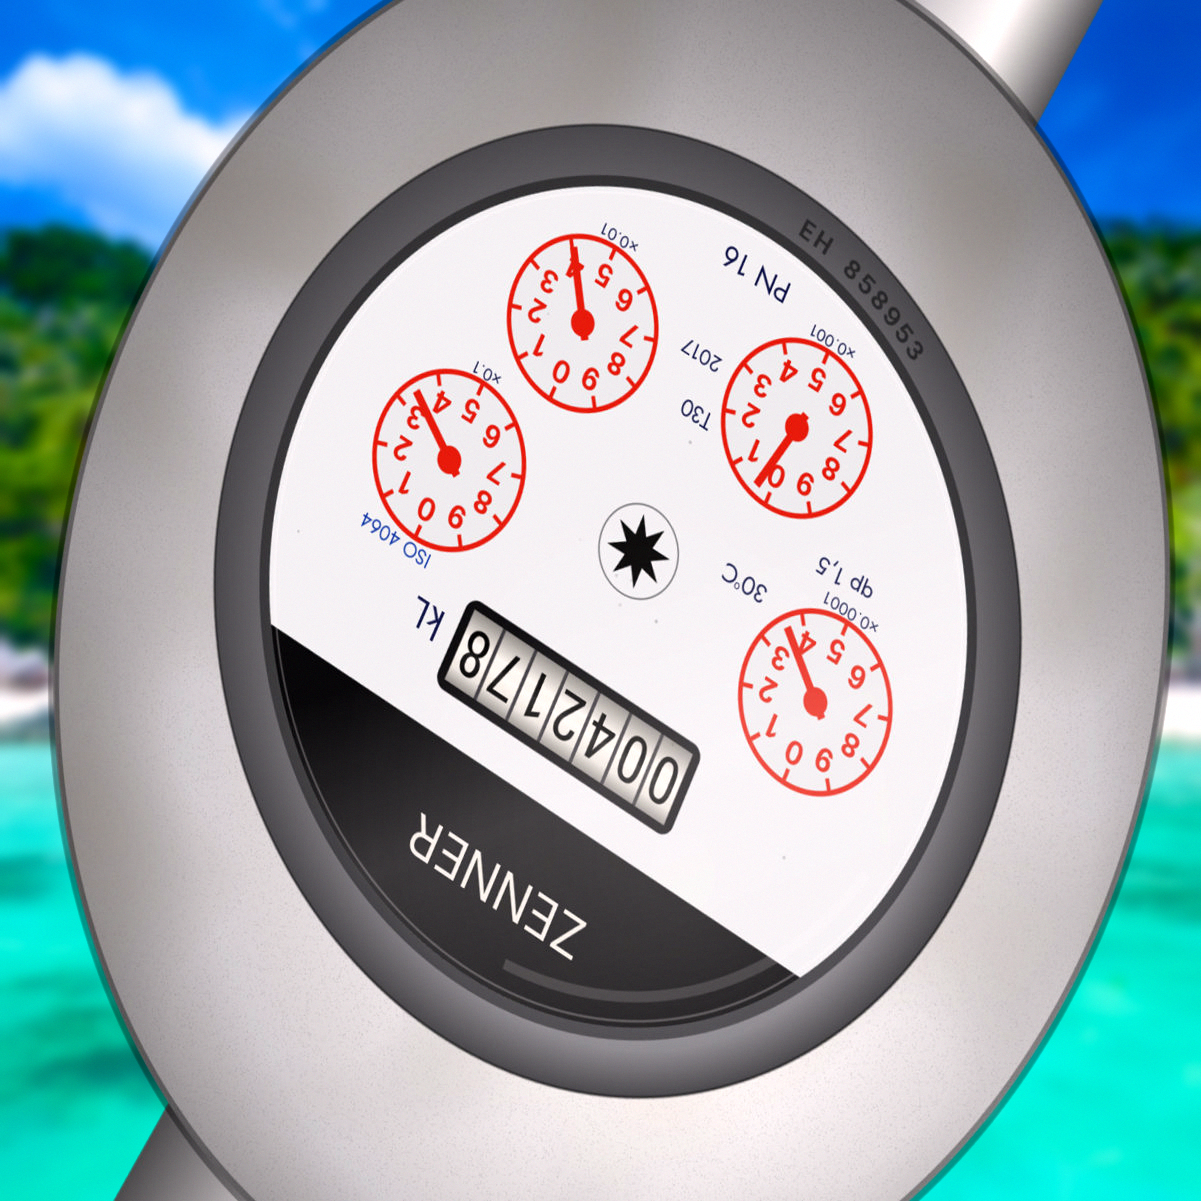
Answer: kL 42178.3403
